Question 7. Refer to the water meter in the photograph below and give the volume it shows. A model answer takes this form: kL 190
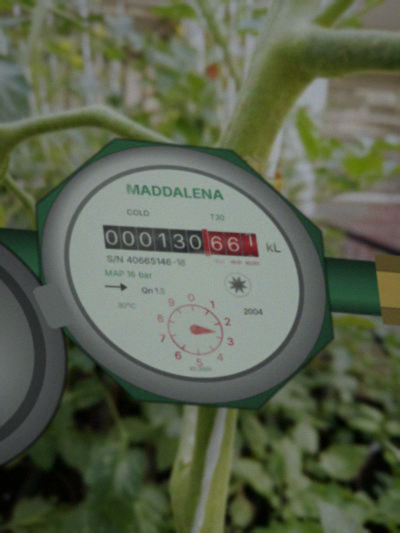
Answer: kL 130.6612
